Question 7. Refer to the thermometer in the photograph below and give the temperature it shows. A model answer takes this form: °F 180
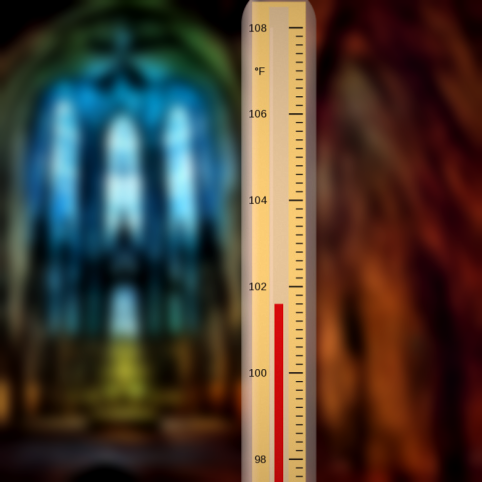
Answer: °F 101.6
